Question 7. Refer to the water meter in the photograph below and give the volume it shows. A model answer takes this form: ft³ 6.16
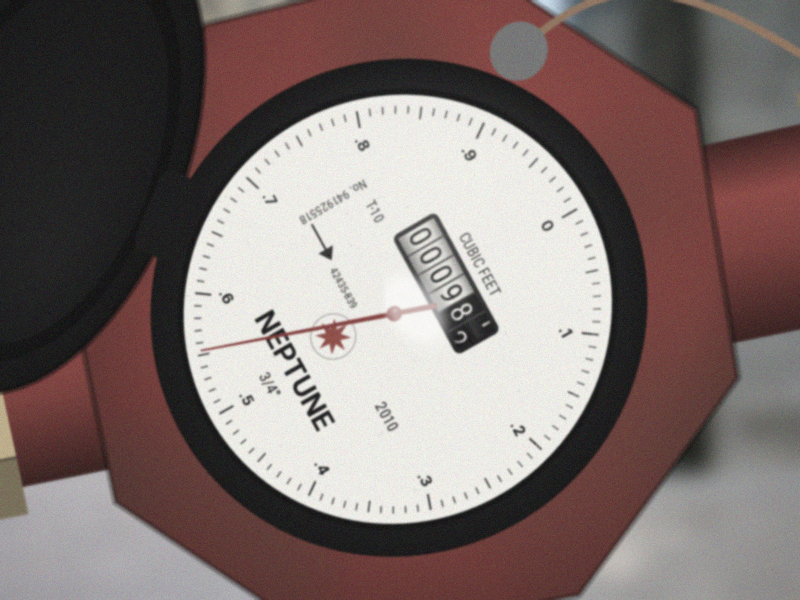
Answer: ft³ 981.55
